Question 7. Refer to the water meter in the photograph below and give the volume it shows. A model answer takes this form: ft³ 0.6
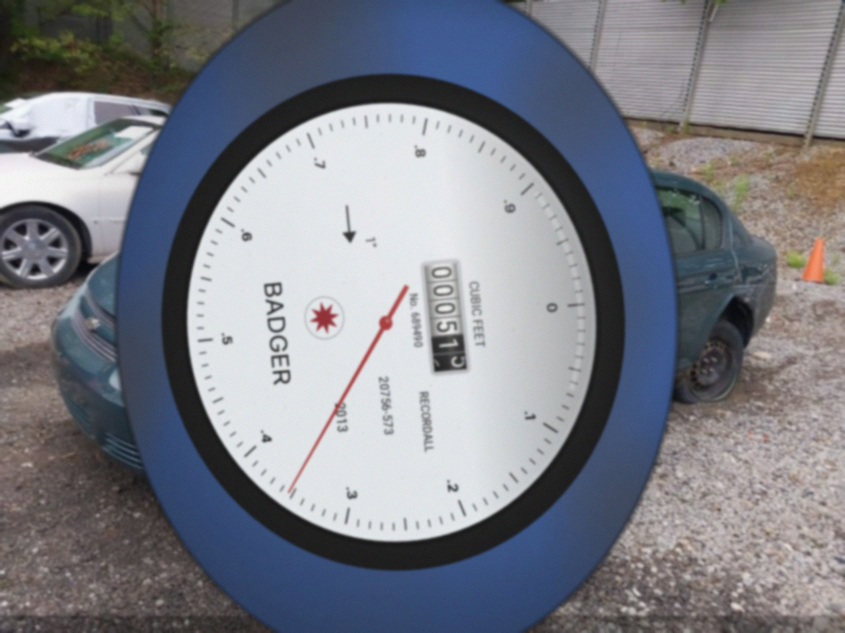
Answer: ft³ 515.35
